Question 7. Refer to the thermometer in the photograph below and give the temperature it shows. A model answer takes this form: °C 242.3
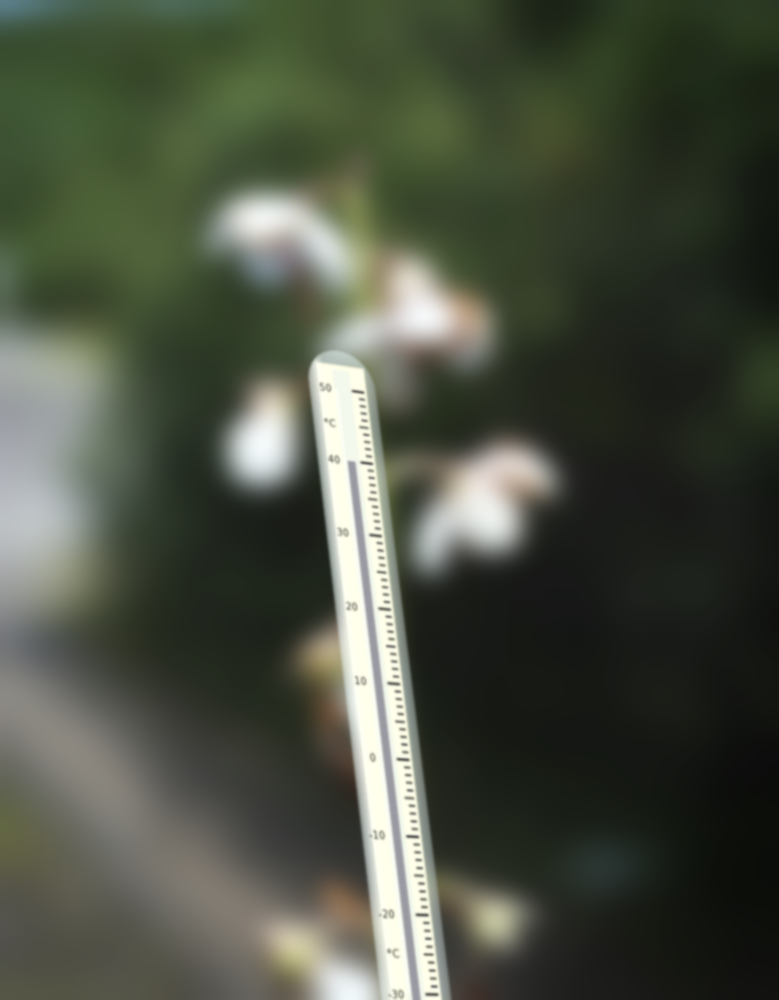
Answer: °C 40
